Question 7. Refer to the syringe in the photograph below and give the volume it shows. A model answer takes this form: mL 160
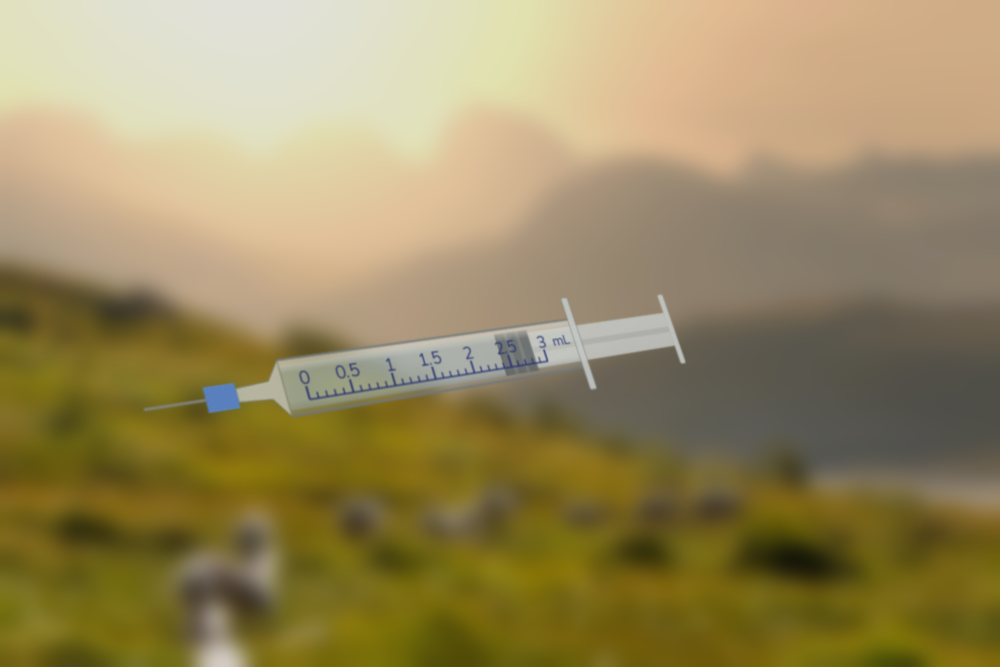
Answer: mL 2.4
